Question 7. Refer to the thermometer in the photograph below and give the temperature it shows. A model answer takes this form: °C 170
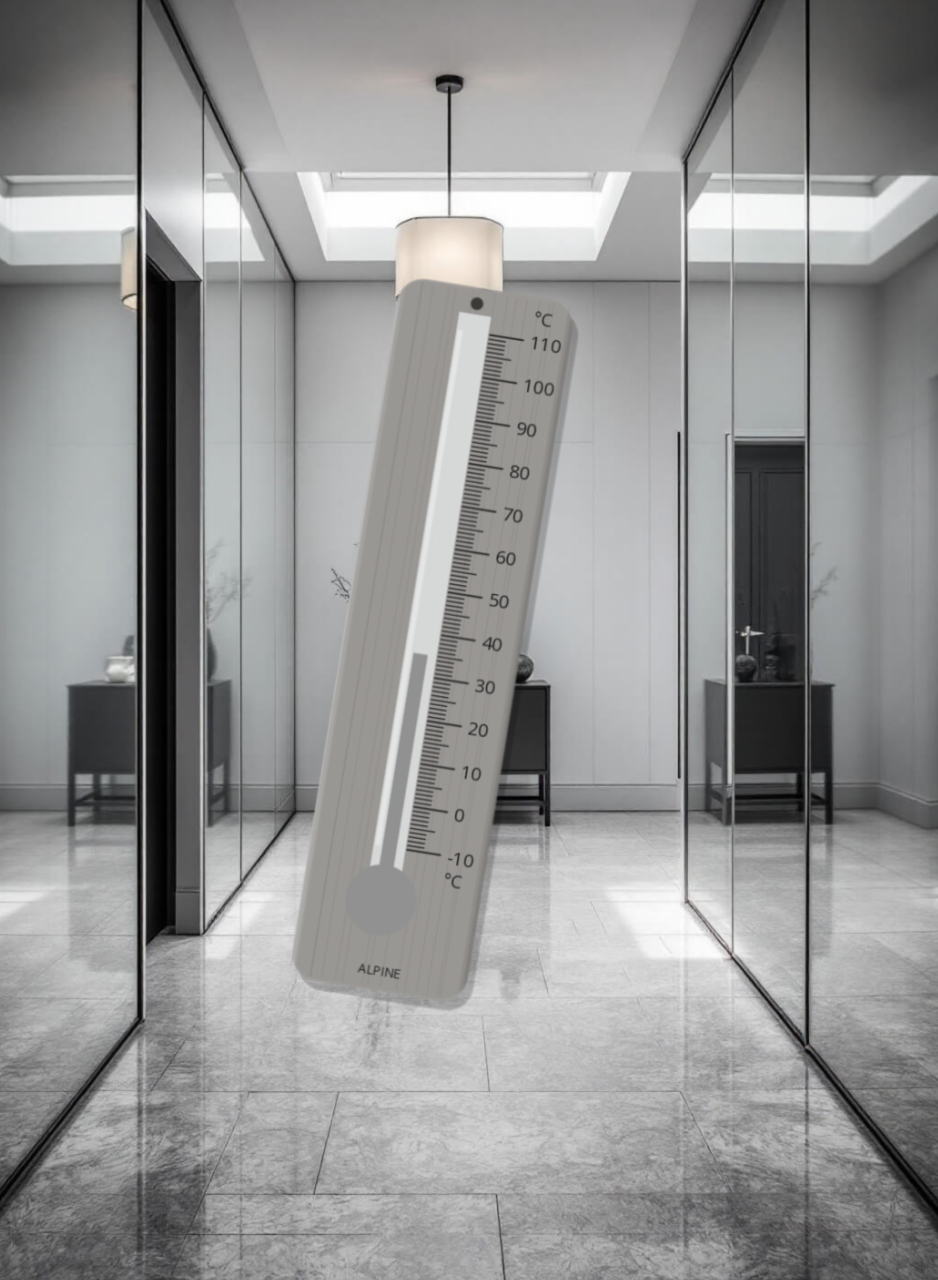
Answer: °C 35
